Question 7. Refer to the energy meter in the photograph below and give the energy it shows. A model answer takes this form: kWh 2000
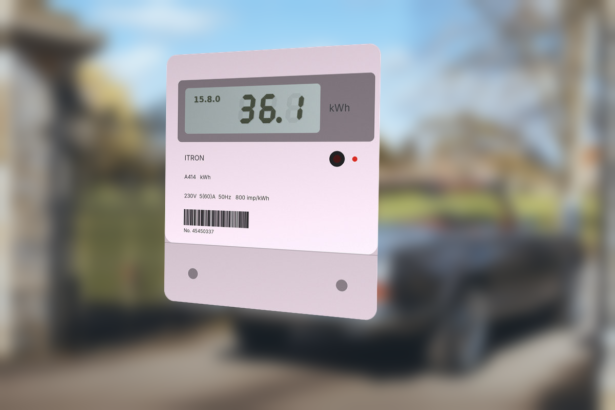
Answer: kWh 36.1
